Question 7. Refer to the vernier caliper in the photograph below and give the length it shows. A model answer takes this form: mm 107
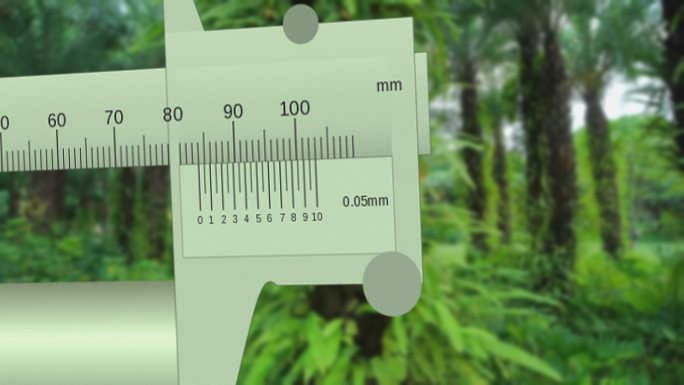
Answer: mm 84.0
